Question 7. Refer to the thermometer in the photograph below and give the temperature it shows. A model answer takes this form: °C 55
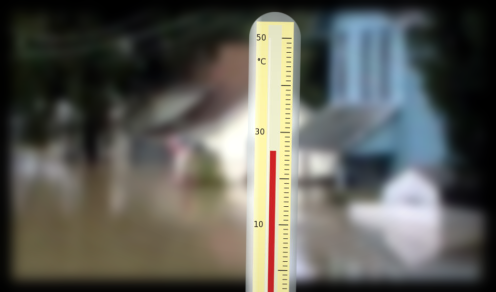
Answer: °C 26
